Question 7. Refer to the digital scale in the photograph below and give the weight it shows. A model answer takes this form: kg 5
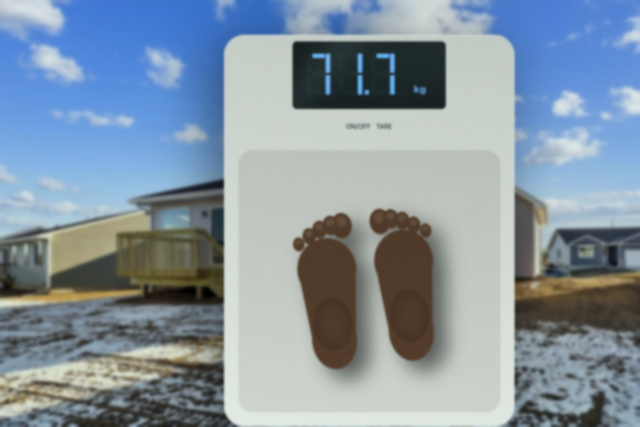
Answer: kg 71.7
